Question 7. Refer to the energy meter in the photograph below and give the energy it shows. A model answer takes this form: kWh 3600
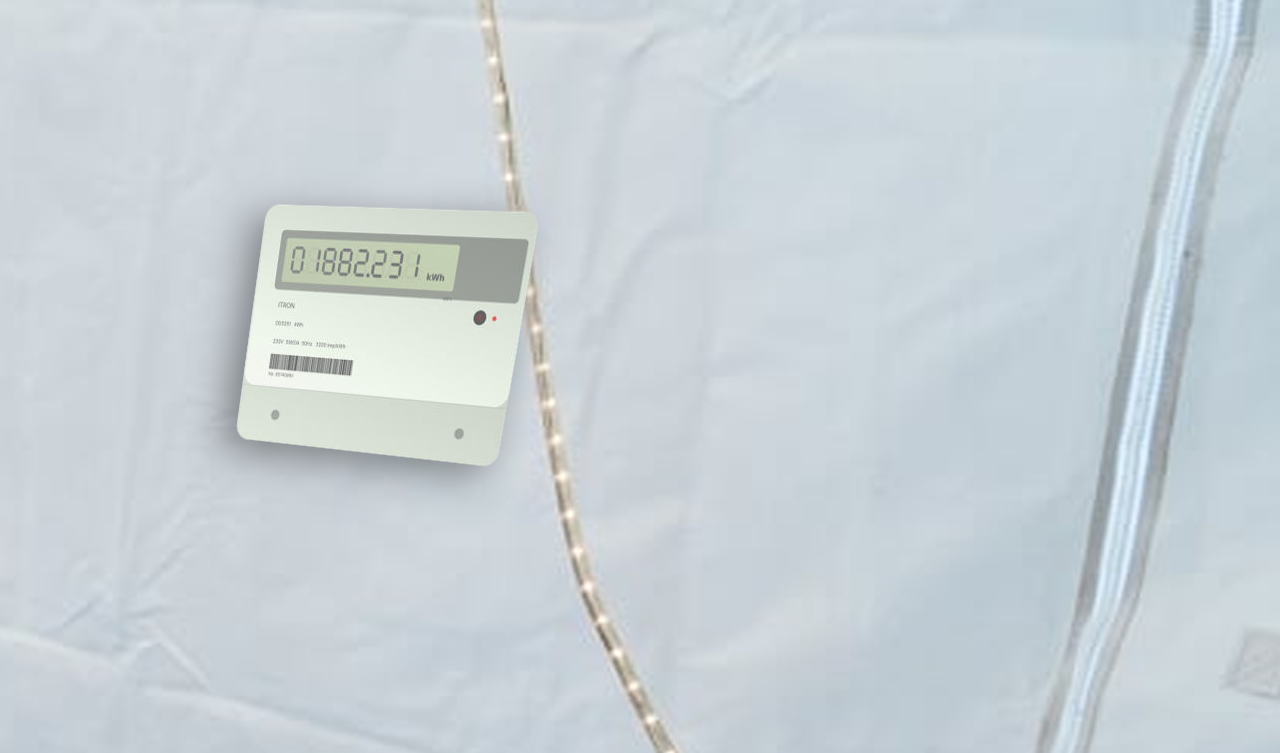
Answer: kWh 1882.231
